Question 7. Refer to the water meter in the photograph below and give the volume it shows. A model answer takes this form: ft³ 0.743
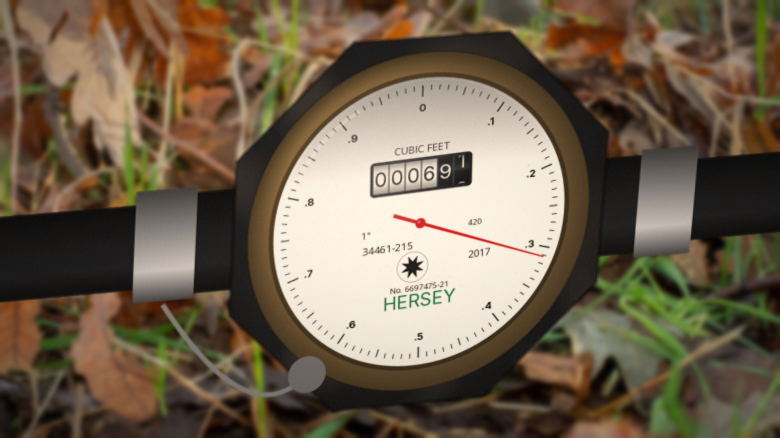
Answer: ft³ 691.31
